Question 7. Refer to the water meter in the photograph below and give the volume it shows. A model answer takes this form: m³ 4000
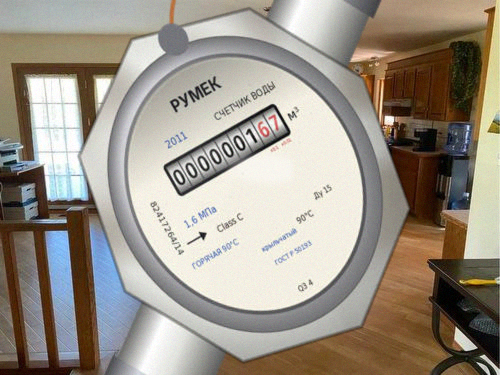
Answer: m³ 1.67
